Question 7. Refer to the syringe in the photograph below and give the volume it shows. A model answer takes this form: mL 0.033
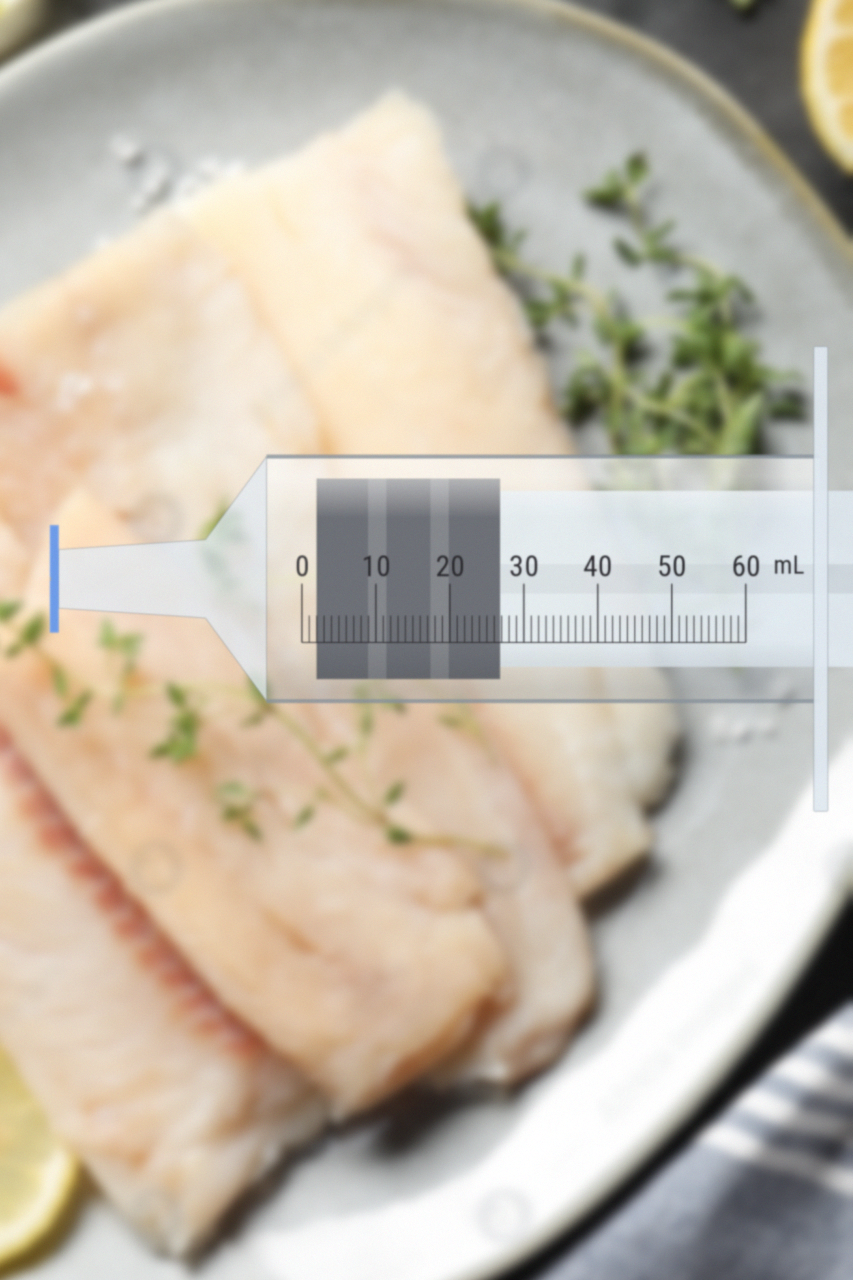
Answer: mL 2
